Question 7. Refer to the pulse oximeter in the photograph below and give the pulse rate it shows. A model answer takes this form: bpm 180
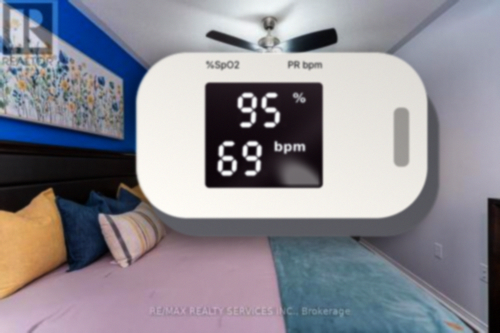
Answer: bpm 69
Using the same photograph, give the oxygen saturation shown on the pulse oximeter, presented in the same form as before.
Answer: % 95
